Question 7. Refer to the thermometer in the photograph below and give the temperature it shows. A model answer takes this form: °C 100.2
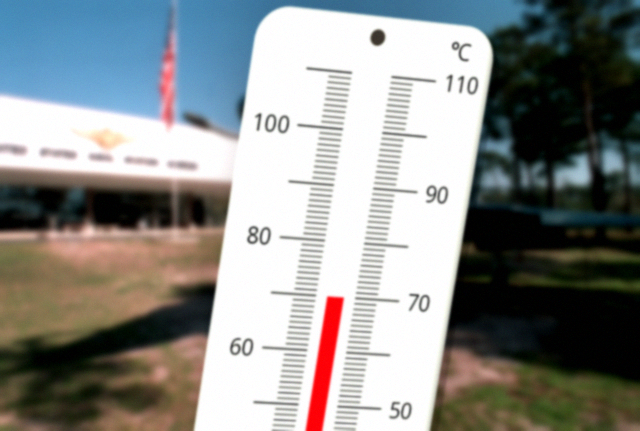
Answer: °C 70
